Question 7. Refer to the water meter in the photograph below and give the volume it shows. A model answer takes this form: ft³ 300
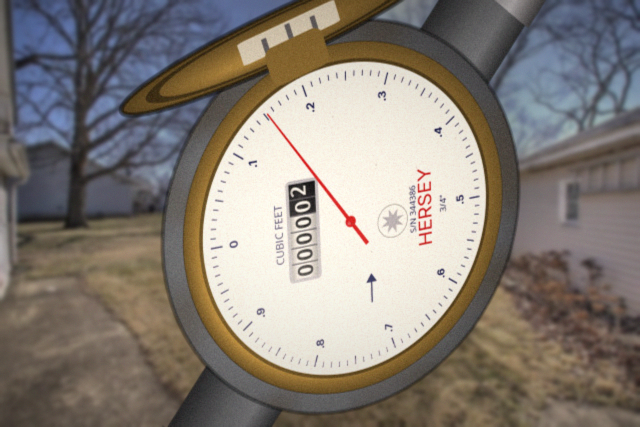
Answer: ft³ 2.15
